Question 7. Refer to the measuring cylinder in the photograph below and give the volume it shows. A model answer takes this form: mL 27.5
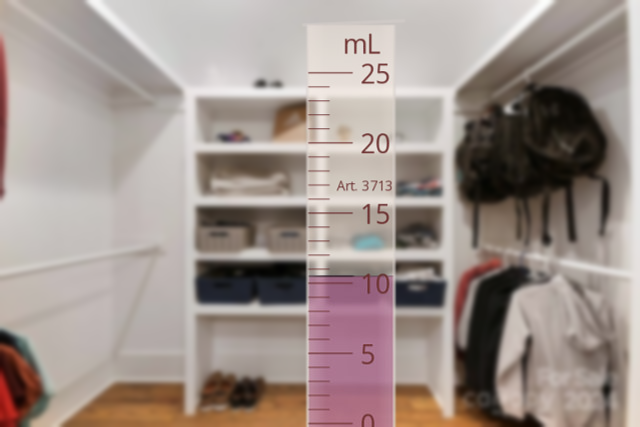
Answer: mL 10.5
